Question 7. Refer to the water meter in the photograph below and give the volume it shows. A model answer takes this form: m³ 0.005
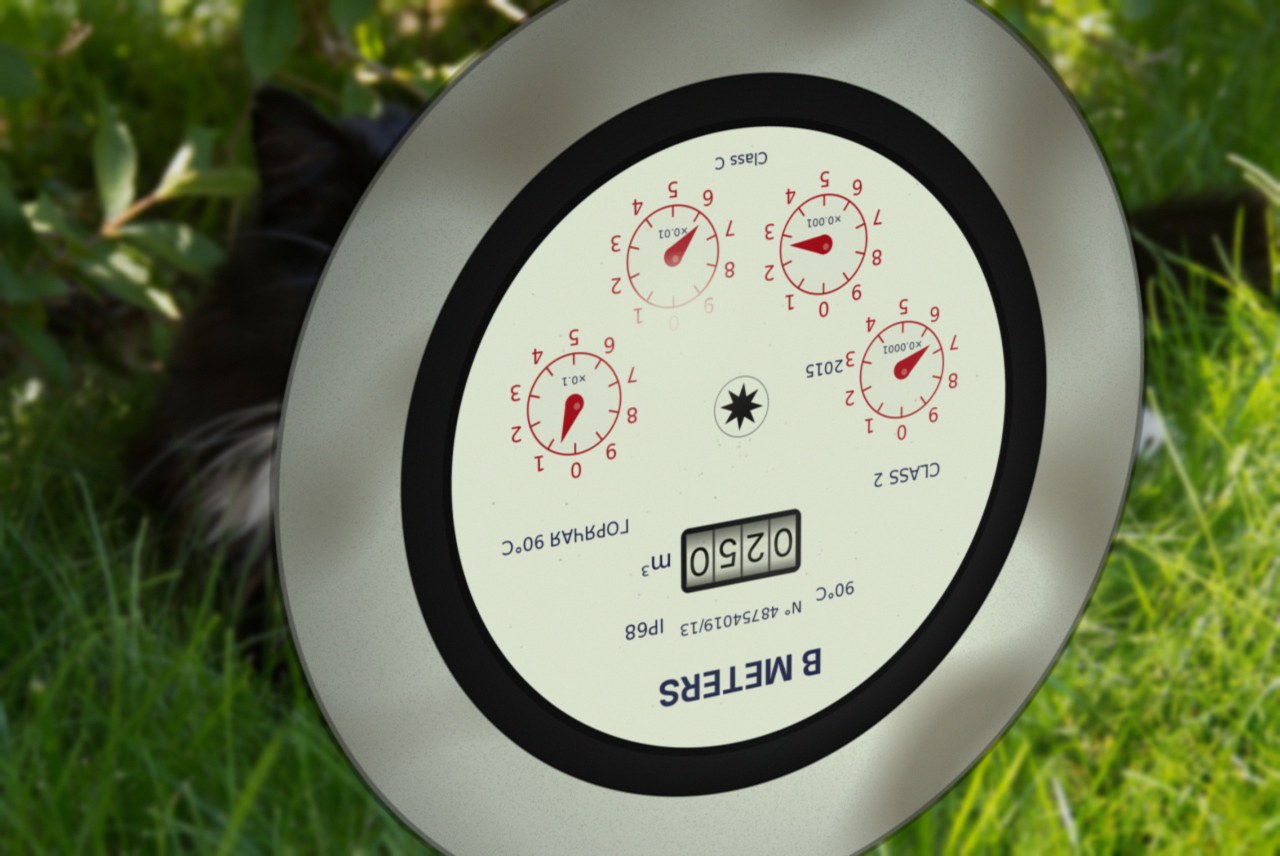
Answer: m³ 250.0626
